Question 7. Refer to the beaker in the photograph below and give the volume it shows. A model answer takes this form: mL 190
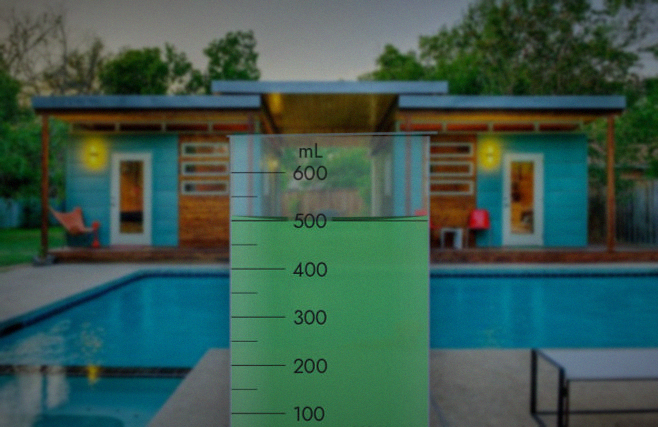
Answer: mL 500
